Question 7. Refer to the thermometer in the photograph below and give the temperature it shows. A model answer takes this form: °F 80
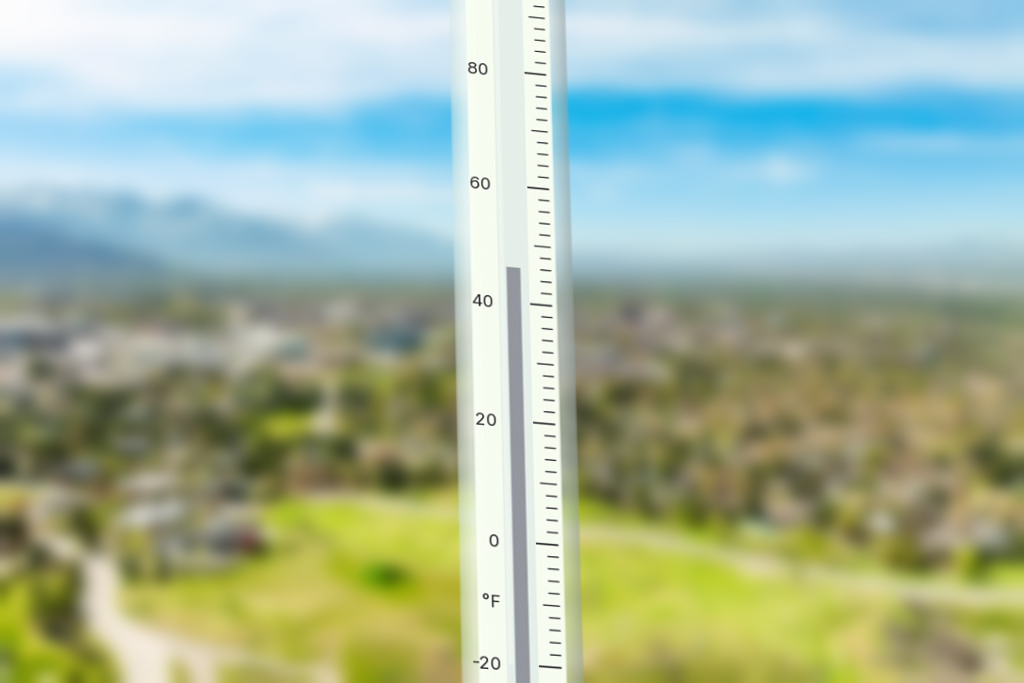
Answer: °F 46
